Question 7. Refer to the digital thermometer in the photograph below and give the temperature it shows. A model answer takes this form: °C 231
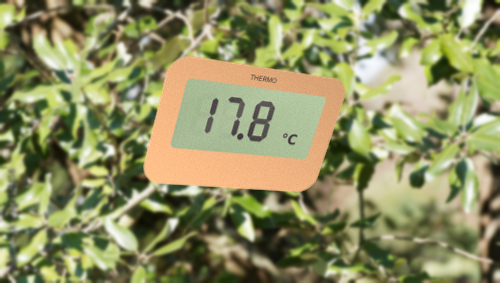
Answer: °C 17.8
